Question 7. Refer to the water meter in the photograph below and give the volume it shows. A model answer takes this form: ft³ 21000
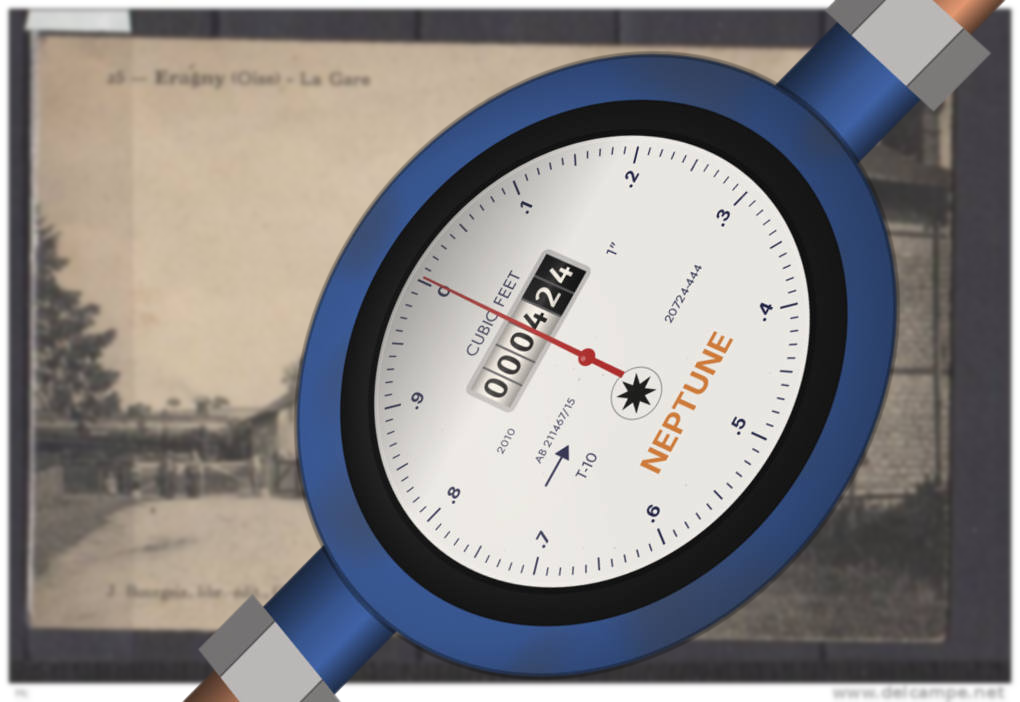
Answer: ft³ 424.00
